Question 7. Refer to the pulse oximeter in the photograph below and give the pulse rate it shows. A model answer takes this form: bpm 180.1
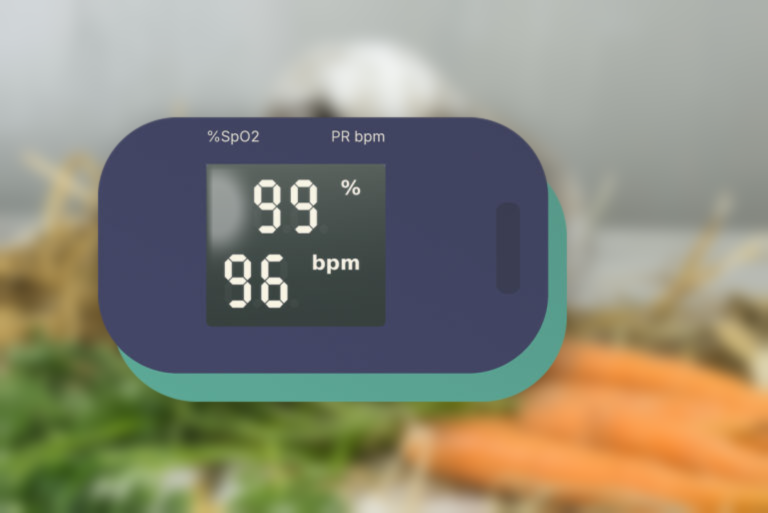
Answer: bpm 96
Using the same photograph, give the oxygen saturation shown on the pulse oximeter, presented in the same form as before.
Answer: % 99
